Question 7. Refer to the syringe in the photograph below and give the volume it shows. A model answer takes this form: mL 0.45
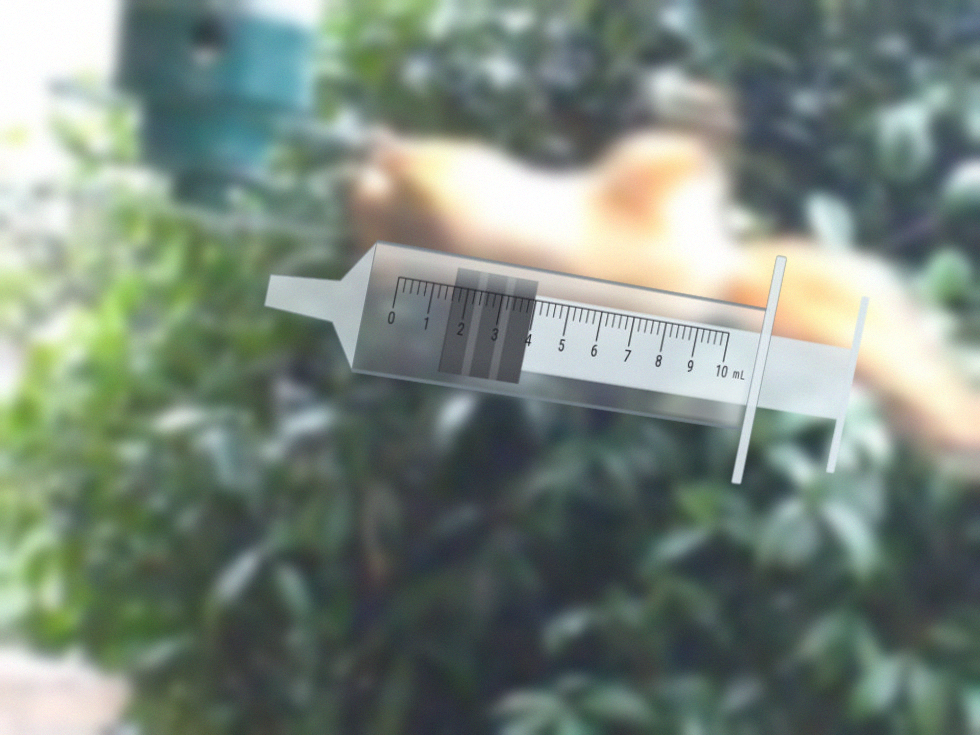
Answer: mL 1.6
